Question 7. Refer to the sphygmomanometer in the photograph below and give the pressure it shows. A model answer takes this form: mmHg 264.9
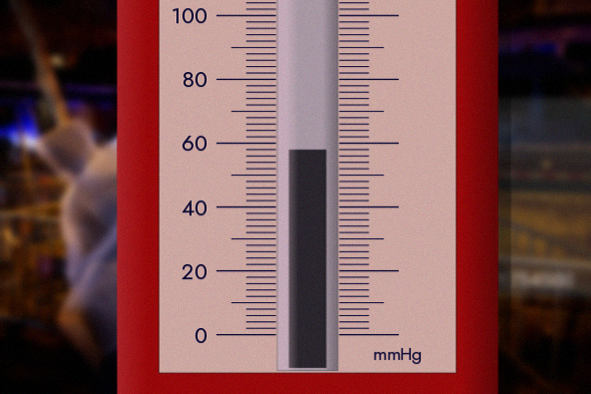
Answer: mmHg 58
